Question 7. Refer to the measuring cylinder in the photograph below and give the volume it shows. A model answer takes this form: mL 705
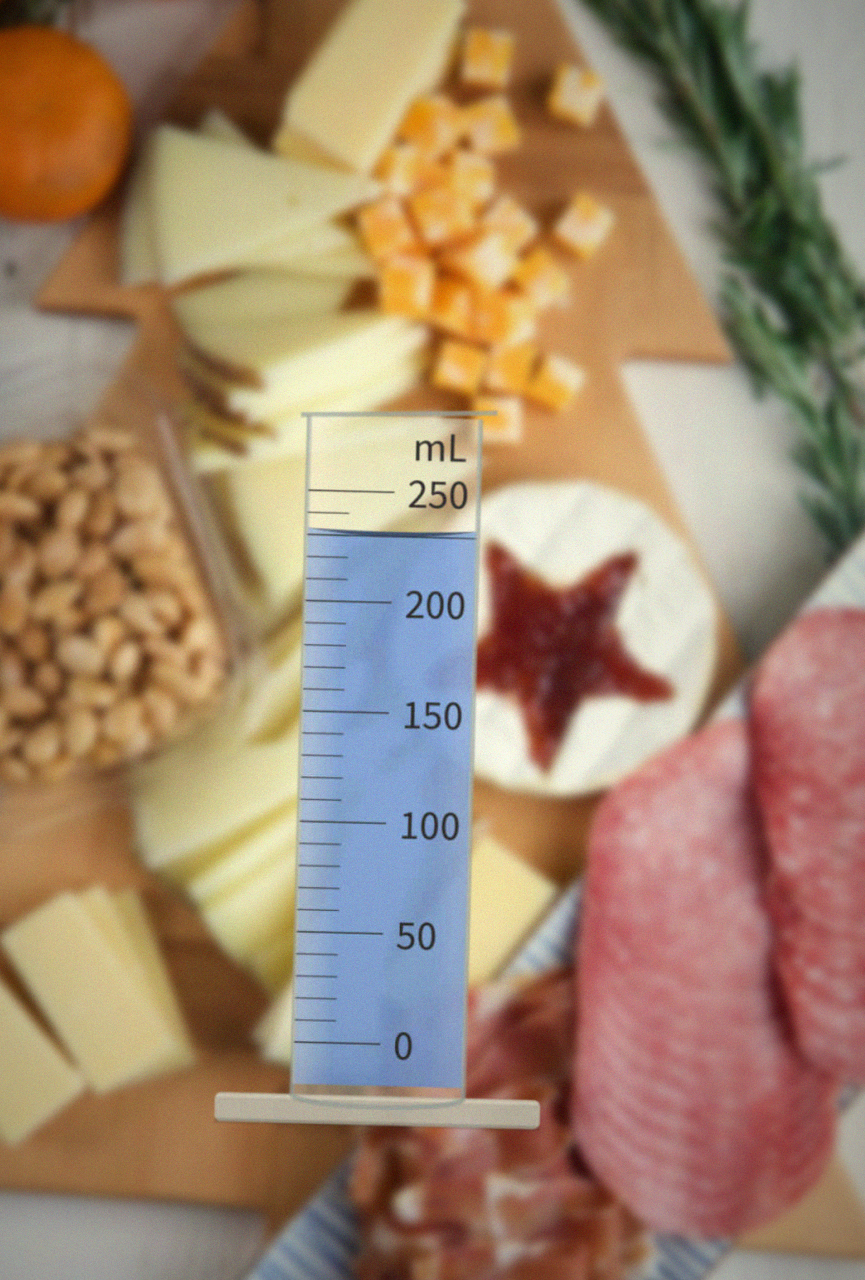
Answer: mL 230
